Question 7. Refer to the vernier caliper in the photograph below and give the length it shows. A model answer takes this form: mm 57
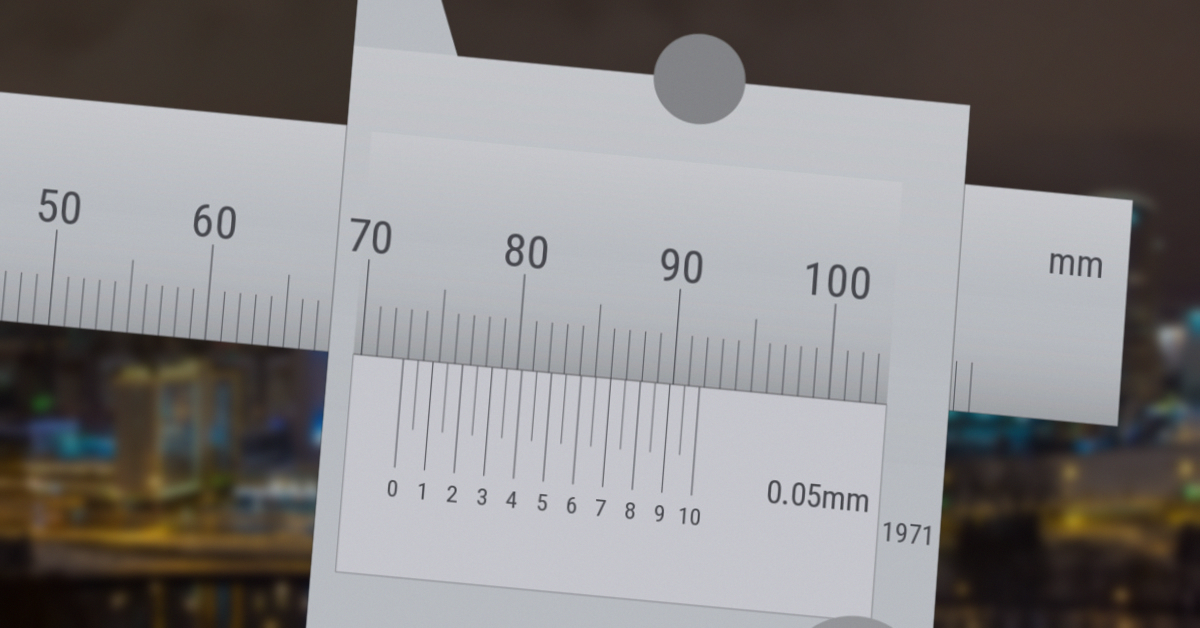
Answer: mm 72.7
